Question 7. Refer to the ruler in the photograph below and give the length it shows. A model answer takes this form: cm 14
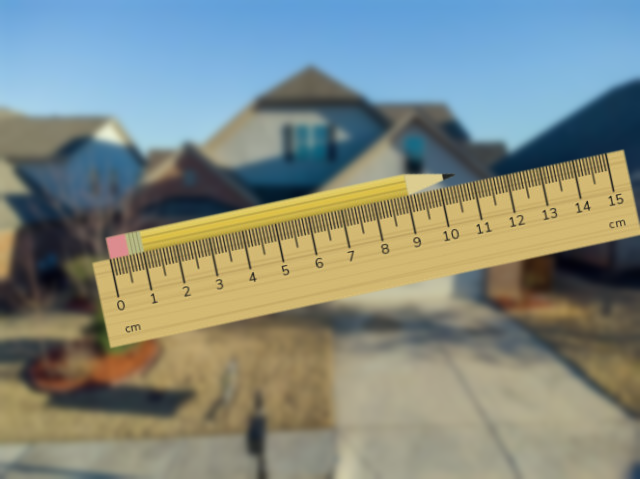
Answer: cm 10.5
